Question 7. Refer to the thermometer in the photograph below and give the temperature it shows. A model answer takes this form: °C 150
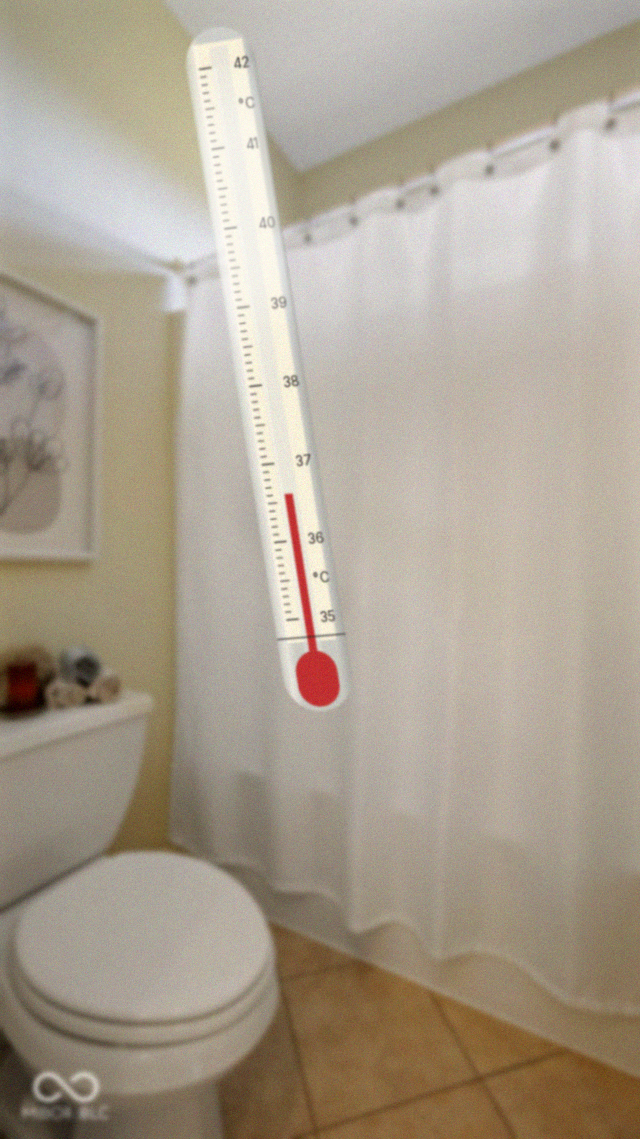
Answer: °C 36.6
